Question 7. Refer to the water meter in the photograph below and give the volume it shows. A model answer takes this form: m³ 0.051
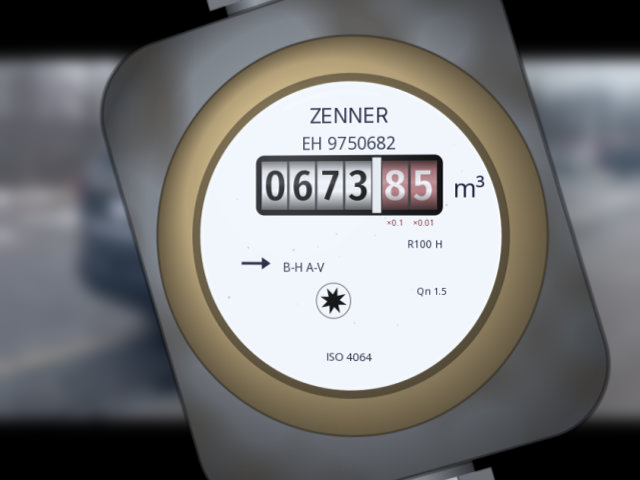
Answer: m³ 673.85
